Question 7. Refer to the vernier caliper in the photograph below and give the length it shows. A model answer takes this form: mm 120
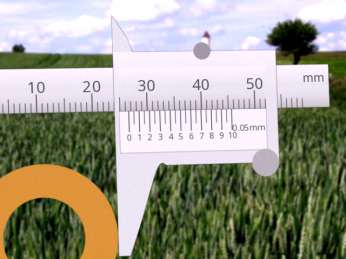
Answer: mm 26.6
